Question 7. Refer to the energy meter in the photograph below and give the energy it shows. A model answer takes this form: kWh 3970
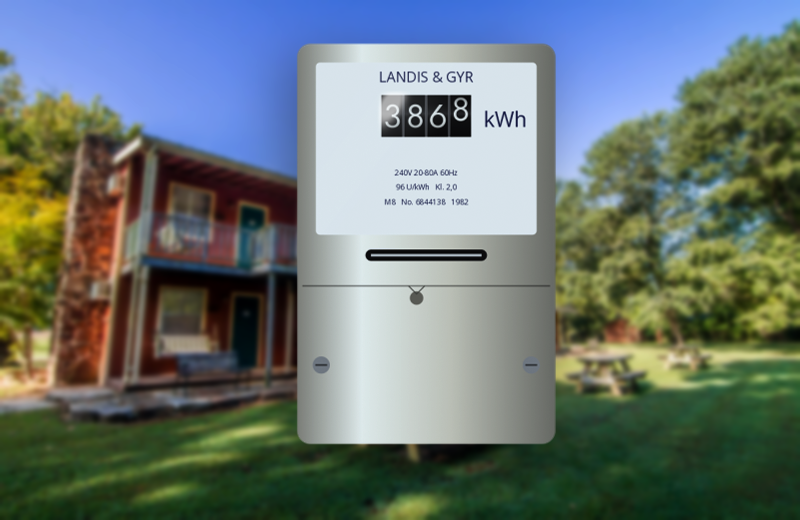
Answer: kWh 3868
